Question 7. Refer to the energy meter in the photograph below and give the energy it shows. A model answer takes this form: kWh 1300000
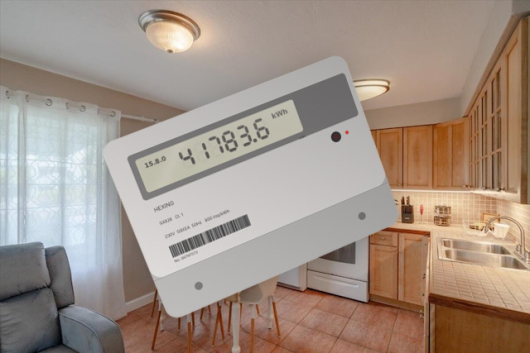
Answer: kWh 41783.6
